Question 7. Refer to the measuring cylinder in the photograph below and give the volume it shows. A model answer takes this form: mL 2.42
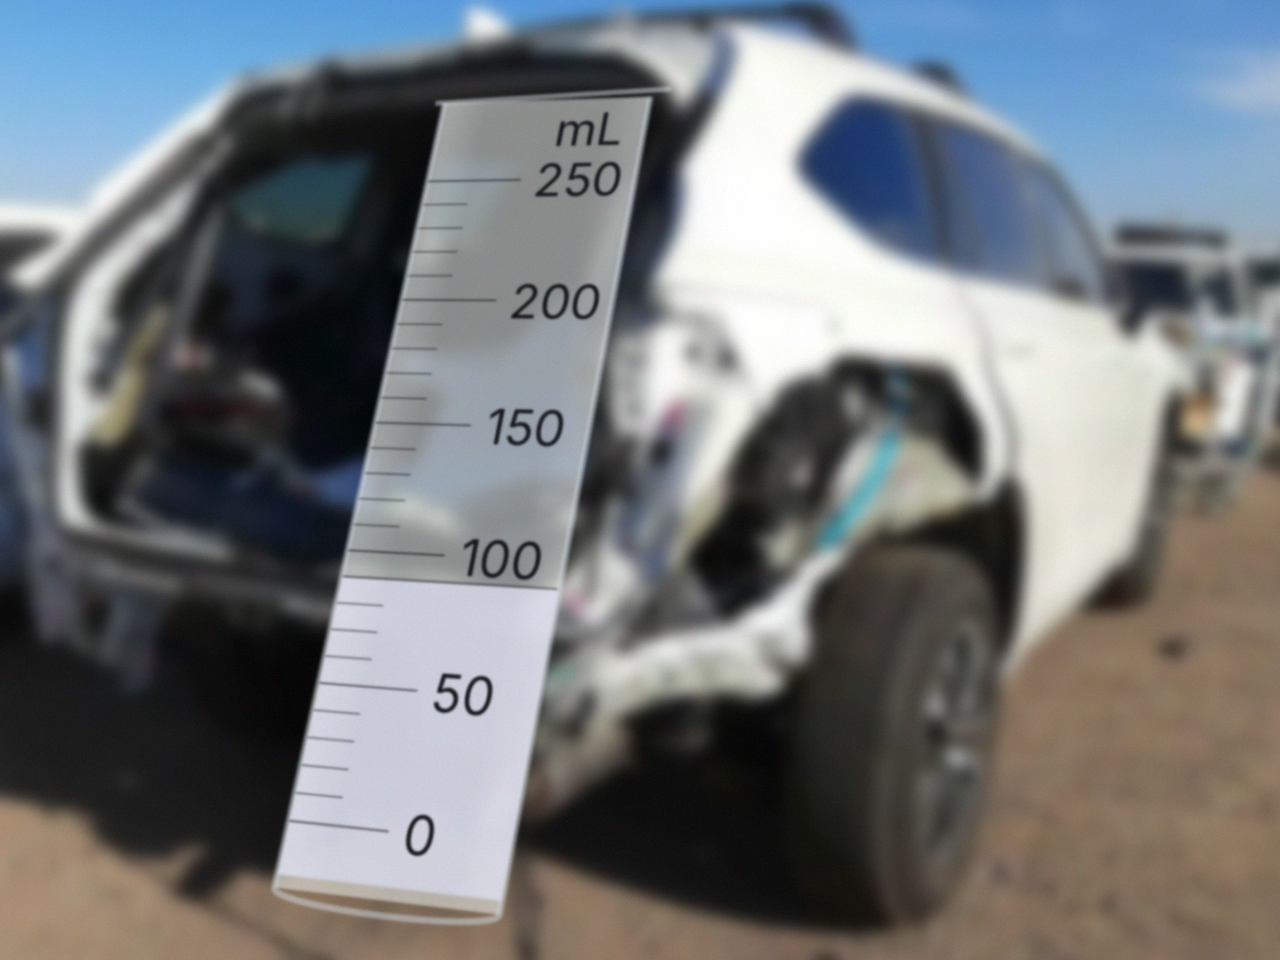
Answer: mL 90
